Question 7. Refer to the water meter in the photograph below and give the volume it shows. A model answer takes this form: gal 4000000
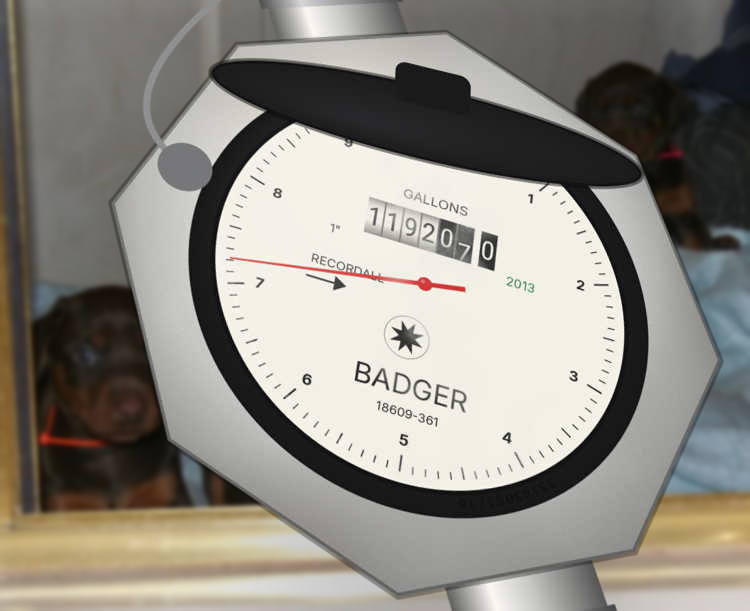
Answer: gal 1192067.2
